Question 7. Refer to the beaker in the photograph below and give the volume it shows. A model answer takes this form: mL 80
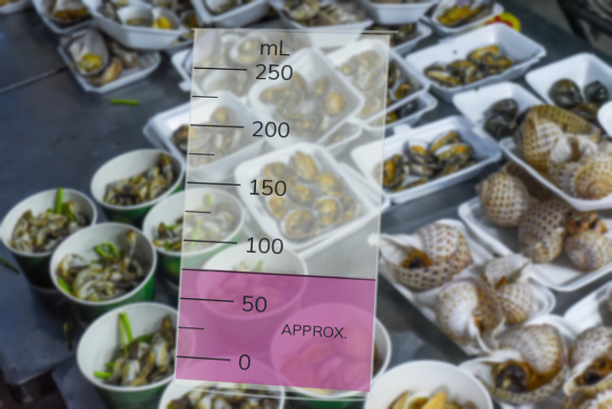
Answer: mL 75
